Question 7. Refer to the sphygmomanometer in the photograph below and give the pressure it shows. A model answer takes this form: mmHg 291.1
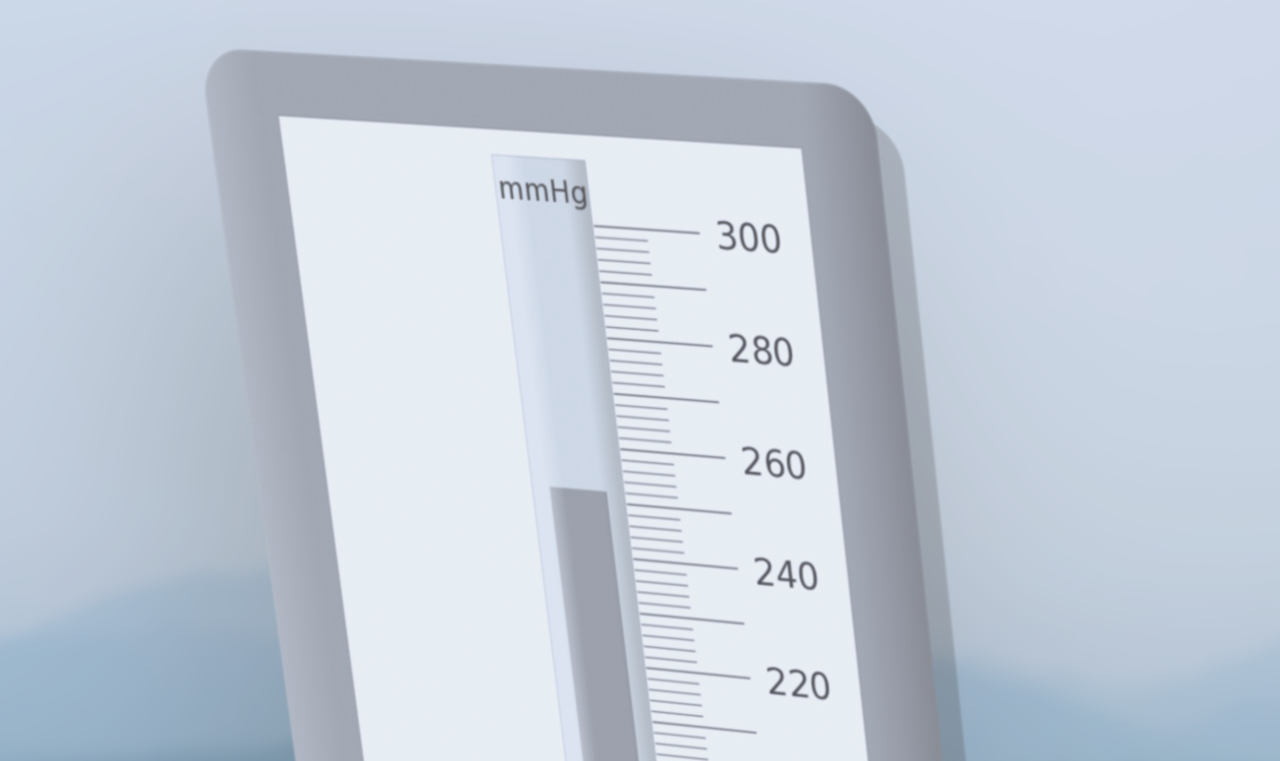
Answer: mmHg 252
